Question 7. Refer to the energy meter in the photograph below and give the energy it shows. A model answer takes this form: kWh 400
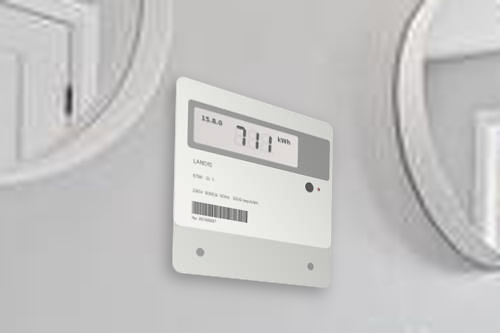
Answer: kWh 711
